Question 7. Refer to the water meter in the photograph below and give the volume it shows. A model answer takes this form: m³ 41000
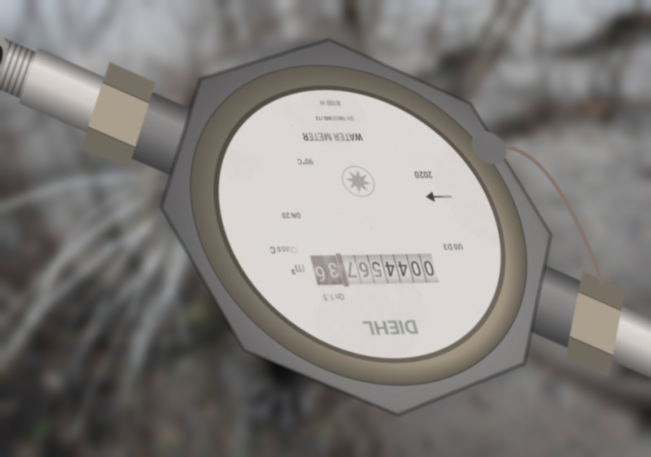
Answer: m³ 44567.36
